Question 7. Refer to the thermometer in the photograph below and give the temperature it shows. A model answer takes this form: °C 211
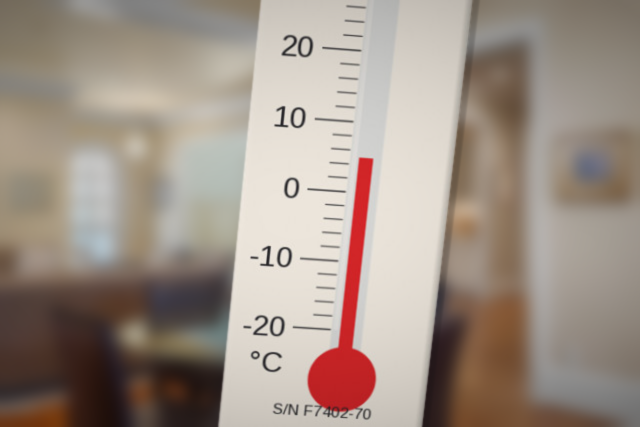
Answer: °C 5
